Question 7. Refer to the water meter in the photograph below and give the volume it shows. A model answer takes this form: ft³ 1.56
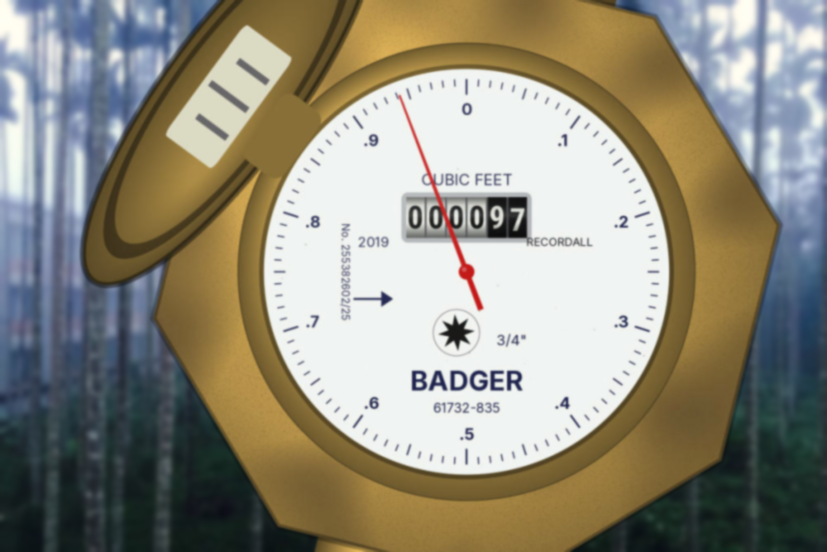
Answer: ft³ 96.94
